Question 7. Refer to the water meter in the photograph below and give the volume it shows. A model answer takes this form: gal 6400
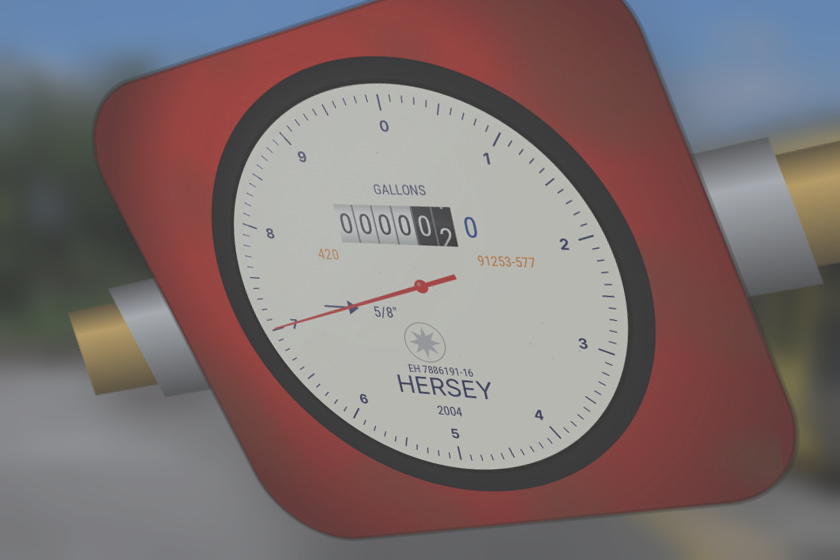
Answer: gal 17.0
